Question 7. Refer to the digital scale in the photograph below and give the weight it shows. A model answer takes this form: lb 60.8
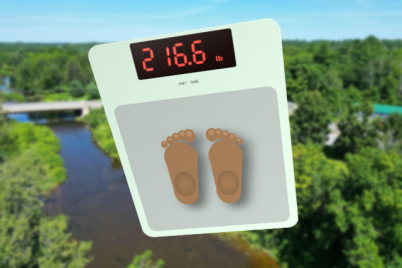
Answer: lb 216.6
